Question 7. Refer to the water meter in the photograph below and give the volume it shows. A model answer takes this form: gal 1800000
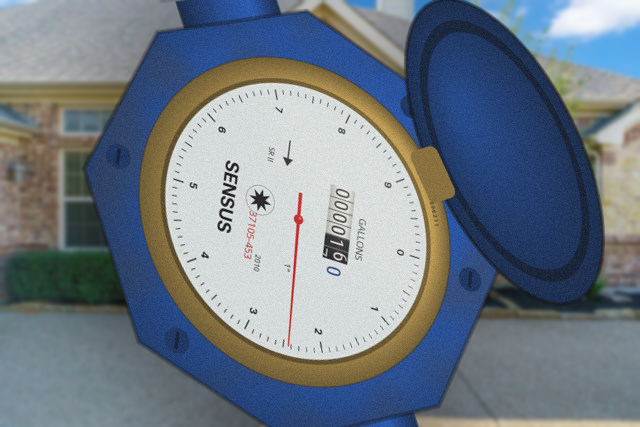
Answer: gal 162.4
